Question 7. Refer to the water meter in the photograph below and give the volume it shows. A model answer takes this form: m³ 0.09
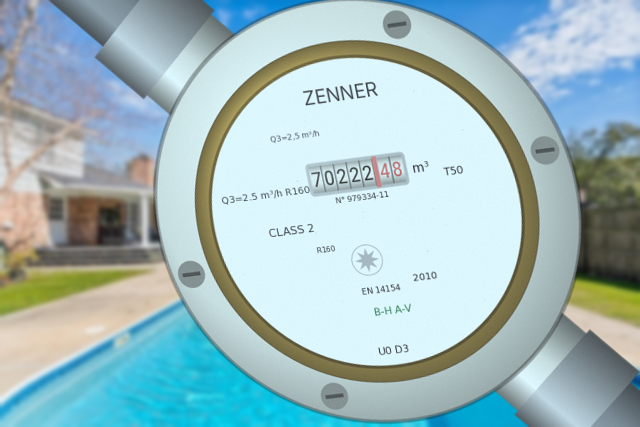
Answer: m³ 70222.48
